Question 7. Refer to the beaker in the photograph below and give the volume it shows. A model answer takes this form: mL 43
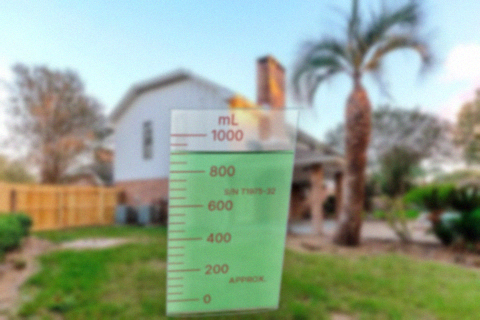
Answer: mL 900
